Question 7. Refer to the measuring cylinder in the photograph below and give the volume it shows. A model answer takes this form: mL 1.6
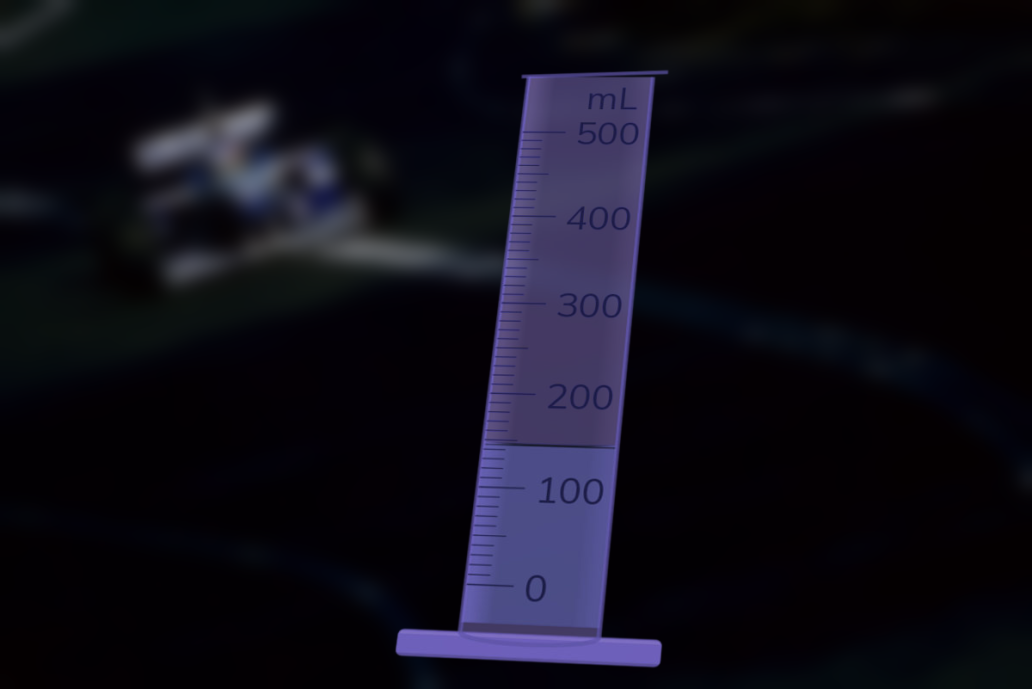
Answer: mL 145
